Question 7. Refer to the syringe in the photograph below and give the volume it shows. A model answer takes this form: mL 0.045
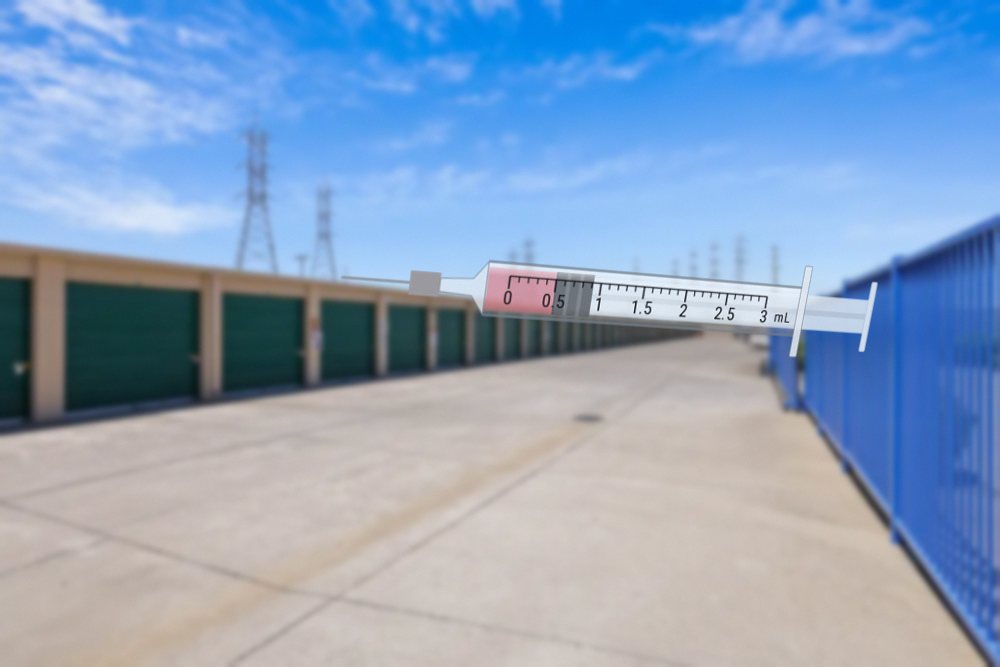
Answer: mL 0.5
